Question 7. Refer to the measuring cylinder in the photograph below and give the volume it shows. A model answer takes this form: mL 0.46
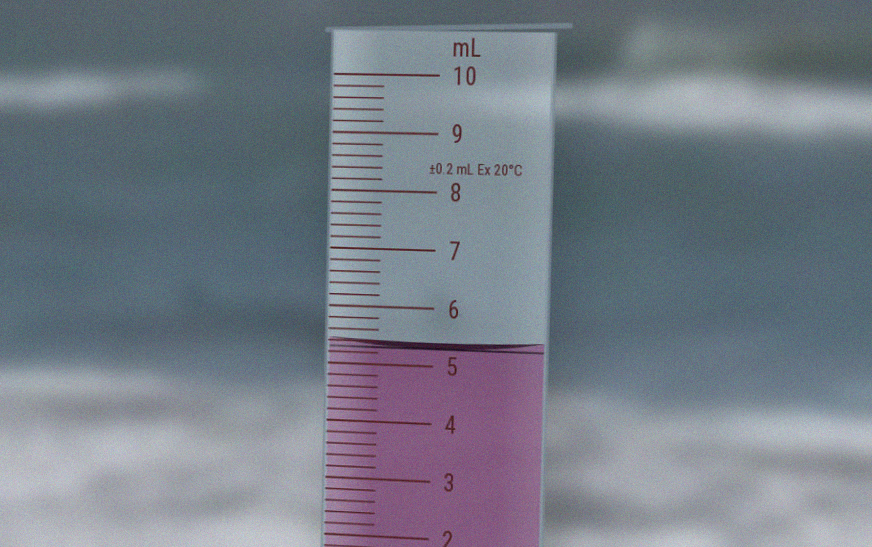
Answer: mL 5.3
